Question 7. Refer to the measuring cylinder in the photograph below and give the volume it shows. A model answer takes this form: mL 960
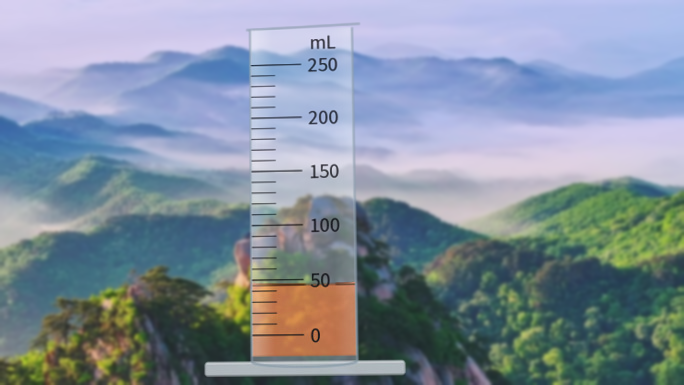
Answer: mL 45
